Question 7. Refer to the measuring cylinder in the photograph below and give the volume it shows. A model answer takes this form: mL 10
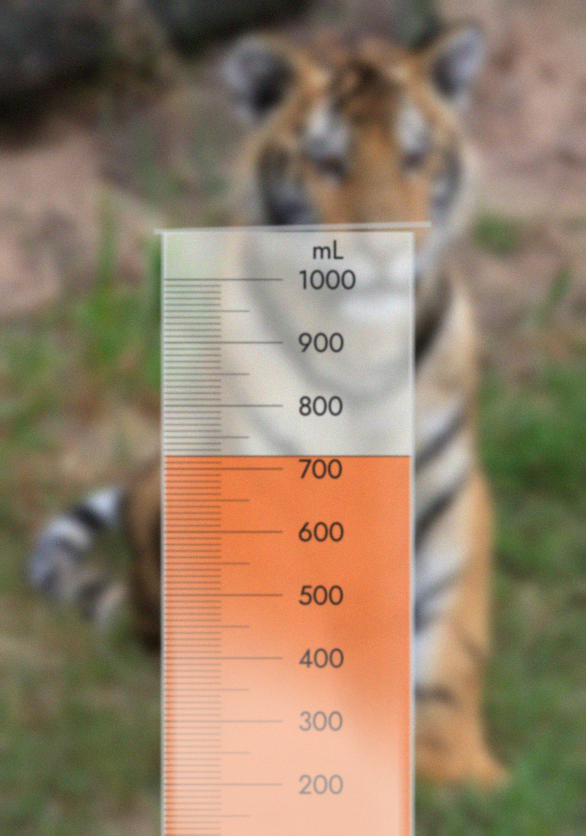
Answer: mL 720
